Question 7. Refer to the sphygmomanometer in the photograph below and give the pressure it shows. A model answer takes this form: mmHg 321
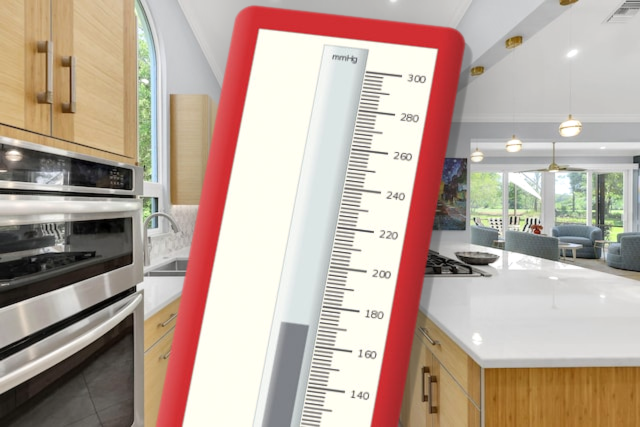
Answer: mmHg 170
